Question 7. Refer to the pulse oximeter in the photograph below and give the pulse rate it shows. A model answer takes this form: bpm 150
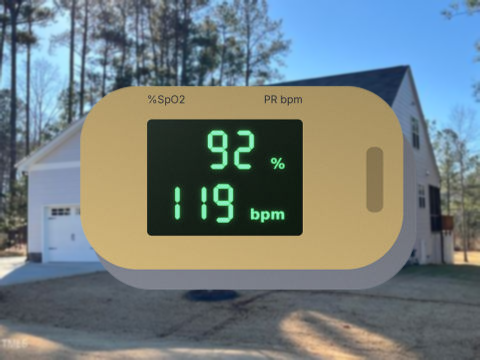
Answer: bpm 119
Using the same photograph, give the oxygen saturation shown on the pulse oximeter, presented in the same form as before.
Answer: % 92
